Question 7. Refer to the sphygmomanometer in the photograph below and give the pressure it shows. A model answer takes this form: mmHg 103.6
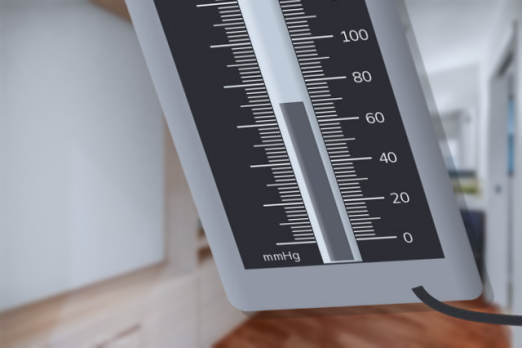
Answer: mmHg 70
